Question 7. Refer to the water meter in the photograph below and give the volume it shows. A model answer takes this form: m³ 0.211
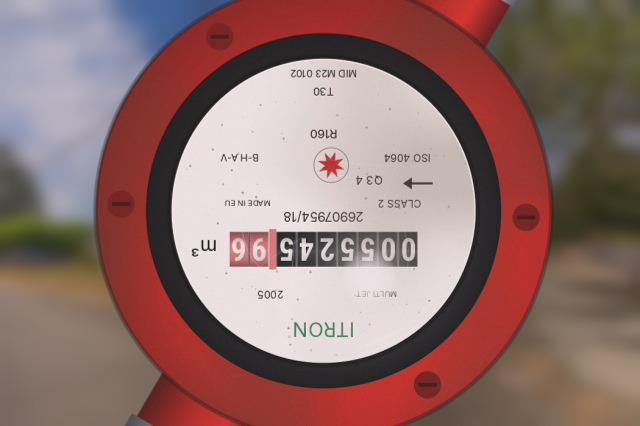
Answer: m³ 55245.96
